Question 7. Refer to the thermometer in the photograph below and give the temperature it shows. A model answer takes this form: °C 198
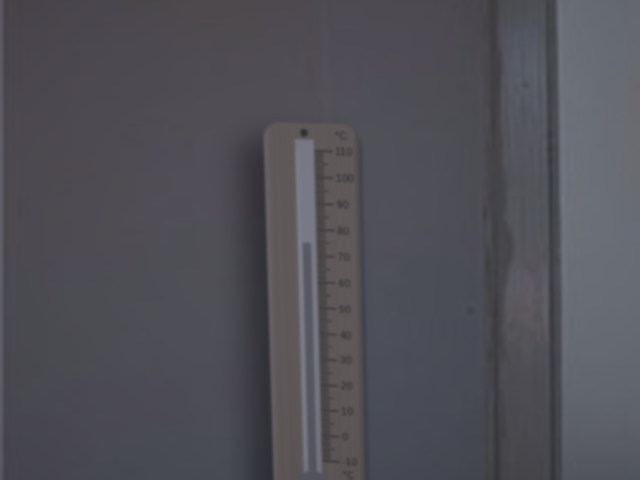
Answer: °C 75
